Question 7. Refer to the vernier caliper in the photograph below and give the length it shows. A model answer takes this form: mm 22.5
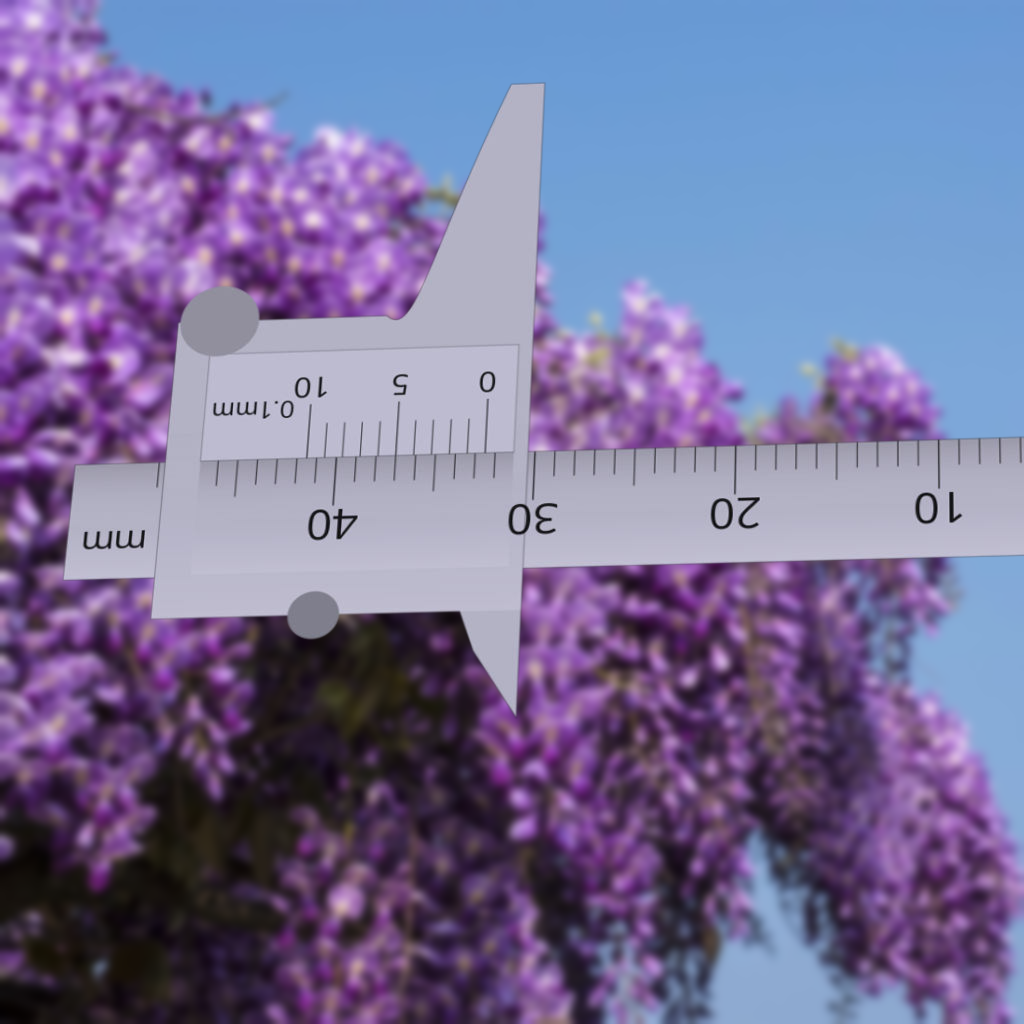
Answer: mm 32.5
